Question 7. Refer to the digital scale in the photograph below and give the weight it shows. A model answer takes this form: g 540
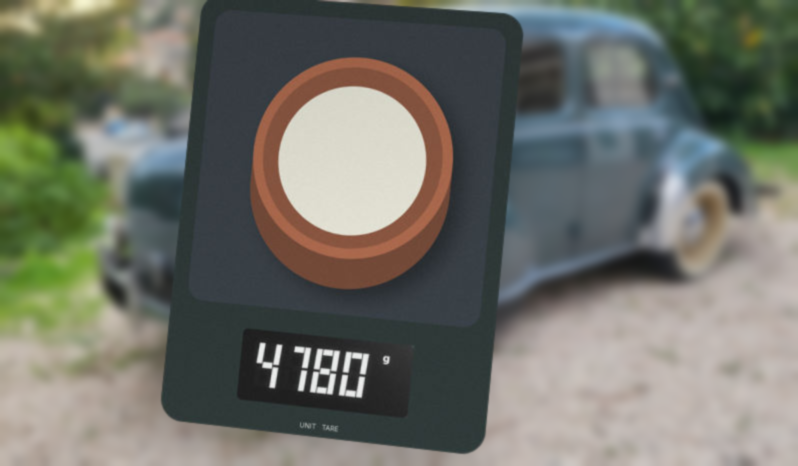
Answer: g 4780
